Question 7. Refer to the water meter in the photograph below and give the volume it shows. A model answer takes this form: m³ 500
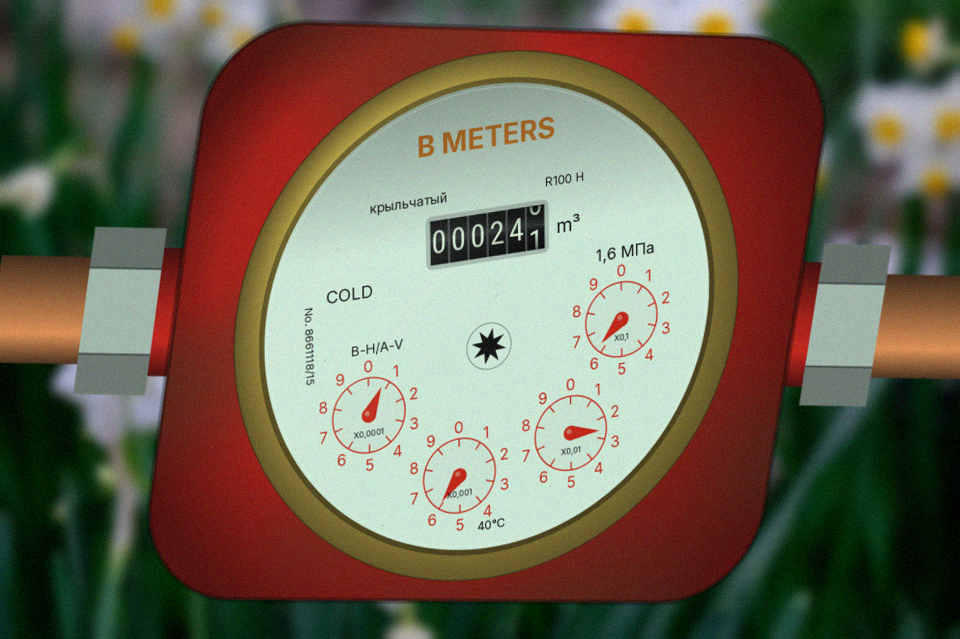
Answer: m³ 240.6260
